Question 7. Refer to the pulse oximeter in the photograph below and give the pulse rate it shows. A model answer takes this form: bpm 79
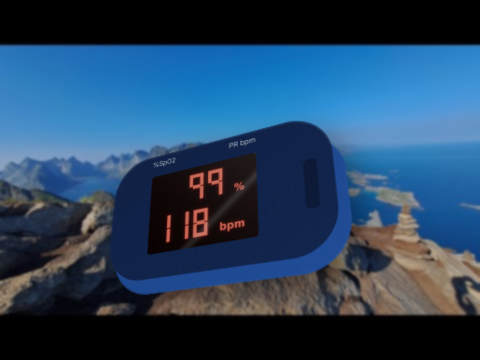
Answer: bpm 118
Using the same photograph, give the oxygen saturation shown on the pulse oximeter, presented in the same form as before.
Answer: % 99
